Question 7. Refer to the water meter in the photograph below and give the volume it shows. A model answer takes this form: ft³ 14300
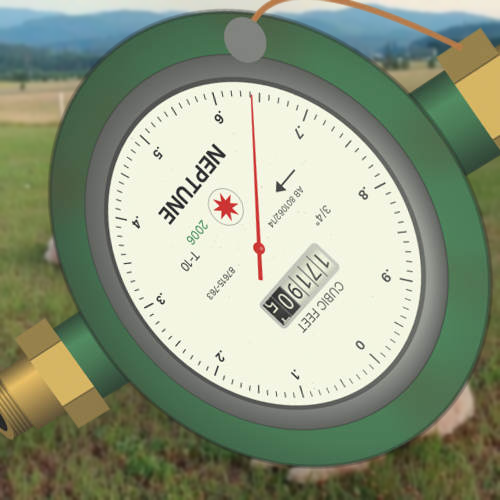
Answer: ft³ 171904.64
